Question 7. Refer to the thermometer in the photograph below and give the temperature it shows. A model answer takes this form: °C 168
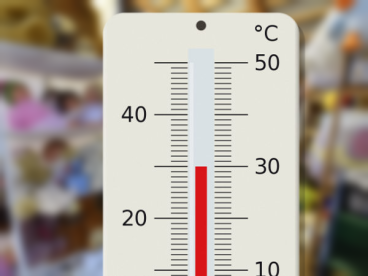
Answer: °C 30
